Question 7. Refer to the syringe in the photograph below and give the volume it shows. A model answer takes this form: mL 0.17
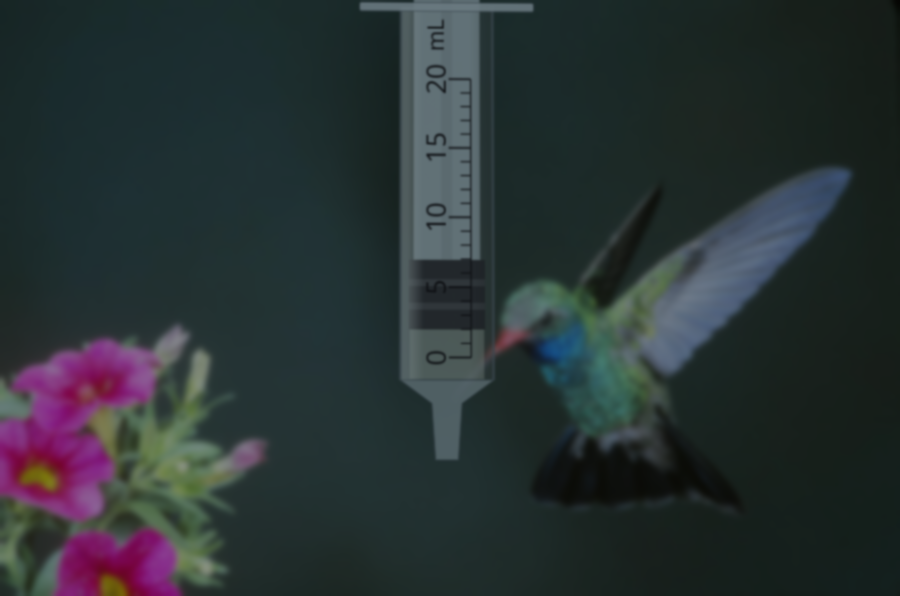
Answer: mL 2
